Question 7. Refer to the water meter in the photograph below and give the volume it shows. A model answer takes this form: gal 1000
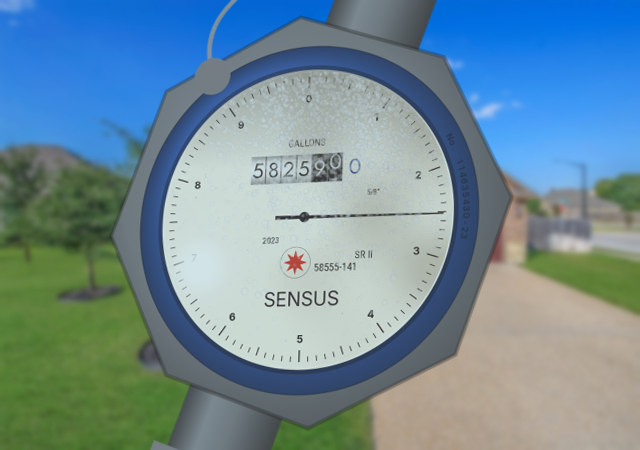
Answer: gal 5825902.5
